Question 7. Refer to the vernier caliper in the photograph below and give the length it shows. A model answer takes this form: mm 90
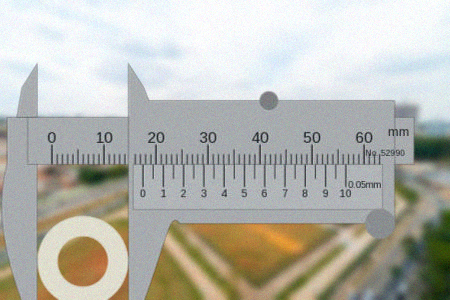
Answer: mm 17.5
